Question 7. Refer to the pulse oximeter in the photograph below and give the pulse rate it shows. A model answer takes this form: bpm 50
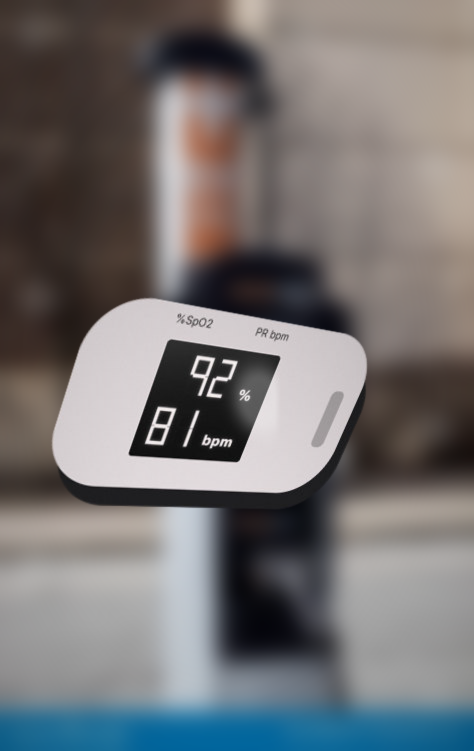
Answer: bpm 81
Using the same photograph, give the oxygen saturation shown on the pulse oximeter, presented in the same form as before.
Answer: % 92
